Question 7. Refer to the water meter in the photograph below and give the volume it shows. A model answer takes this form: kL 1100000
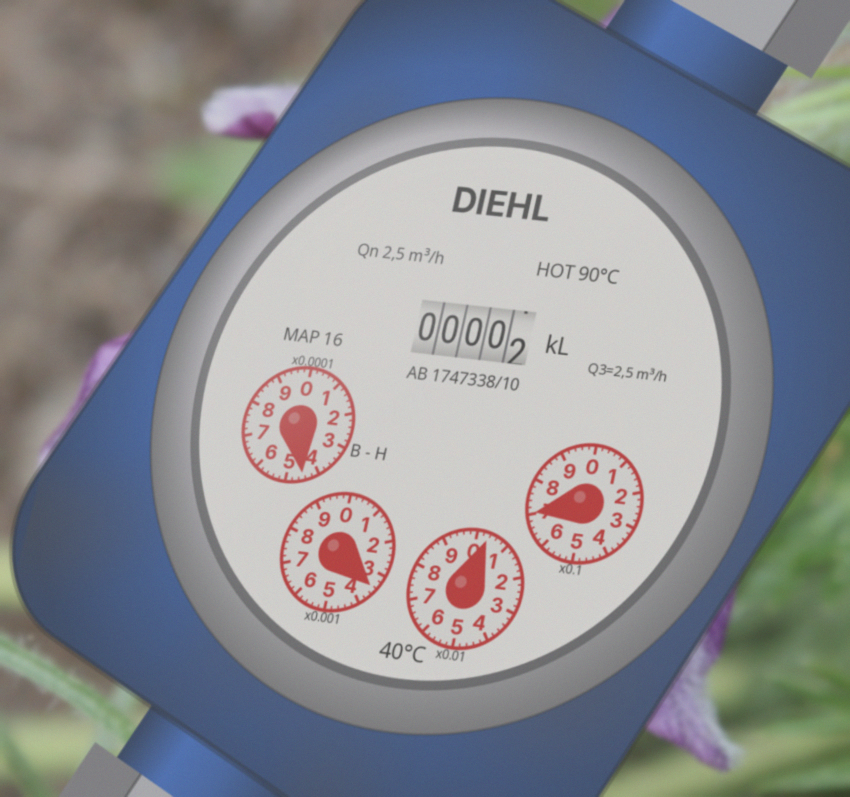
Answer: kL 1.7034
